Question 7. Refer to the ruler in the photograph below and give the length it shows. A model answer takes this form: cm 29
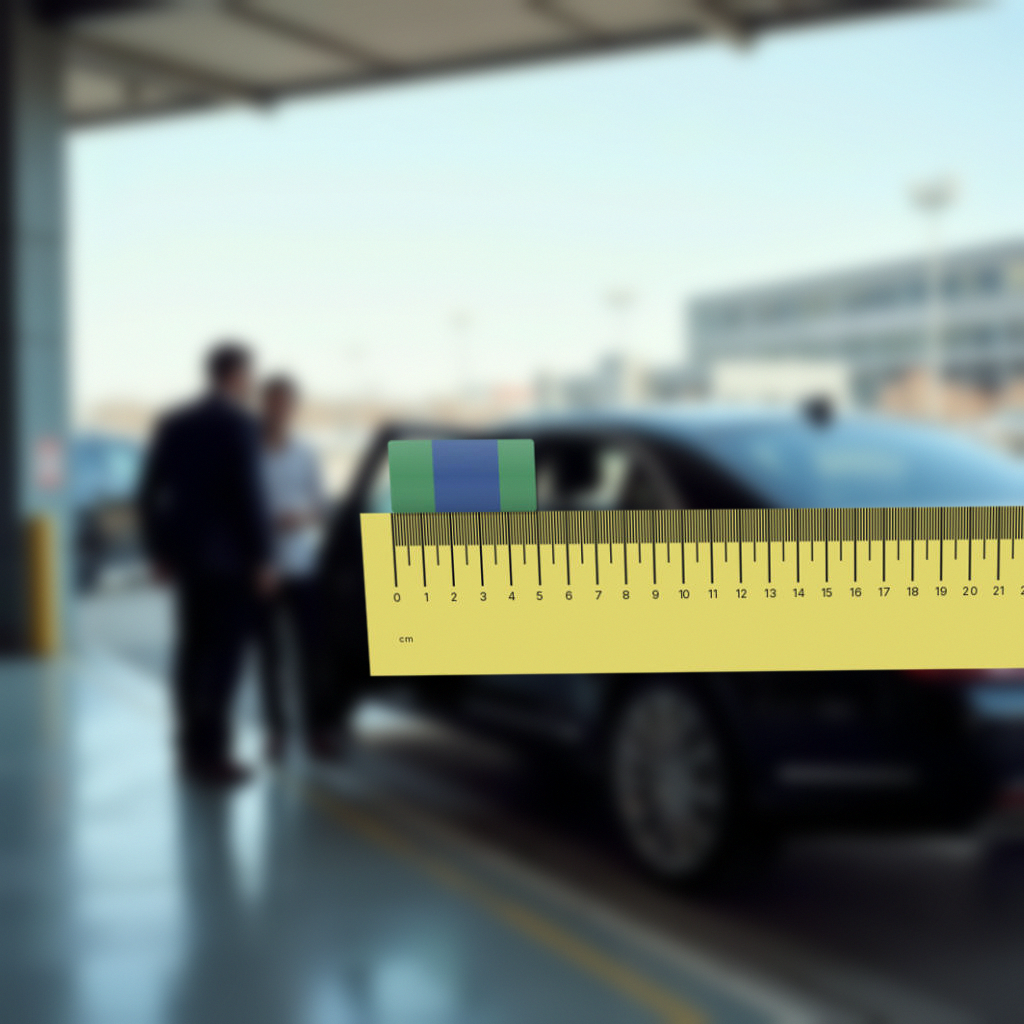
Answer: cm 5
